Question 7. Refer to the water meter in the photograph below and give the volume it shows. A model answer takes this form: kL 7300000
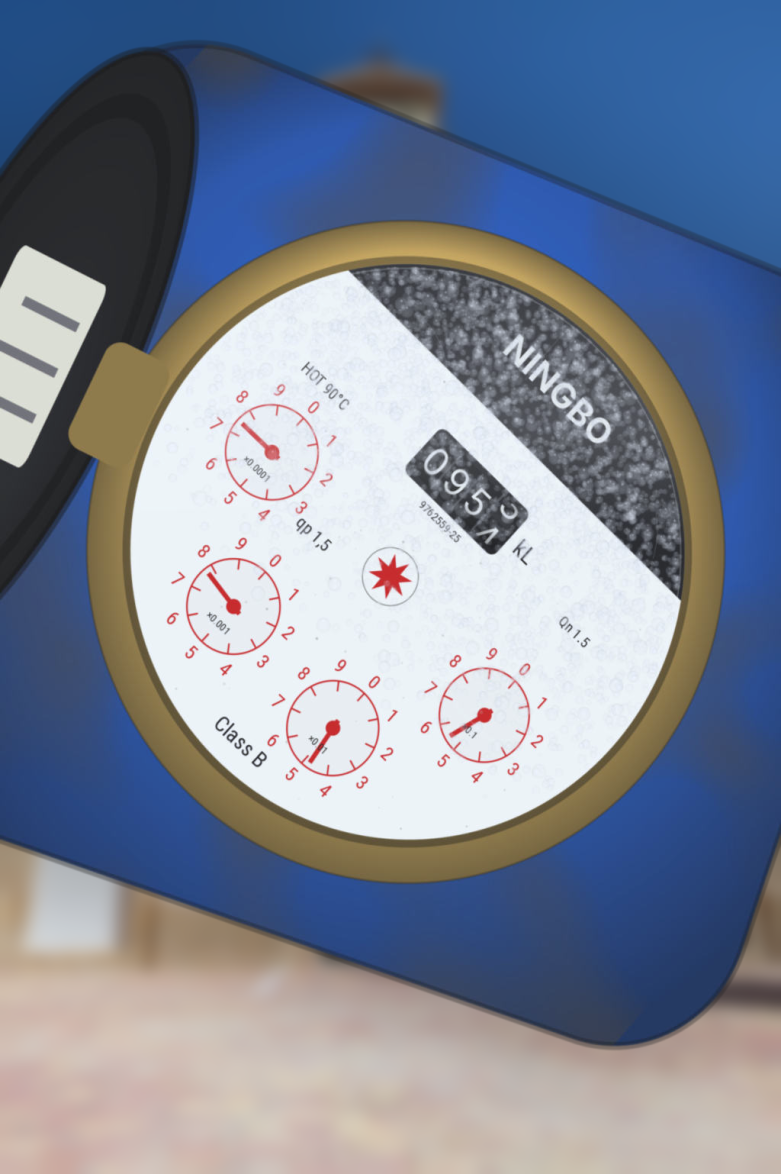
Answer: kL 953.5477
